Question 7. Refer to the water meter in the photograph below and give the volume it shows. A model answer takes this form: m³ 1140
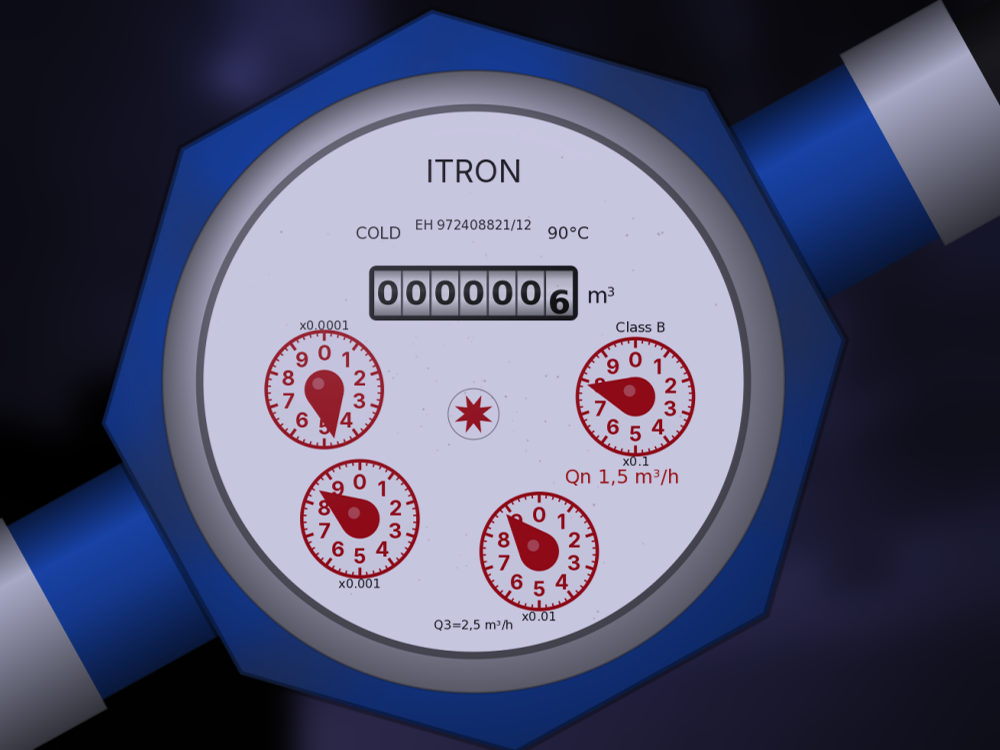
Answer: m³ 5.7884
